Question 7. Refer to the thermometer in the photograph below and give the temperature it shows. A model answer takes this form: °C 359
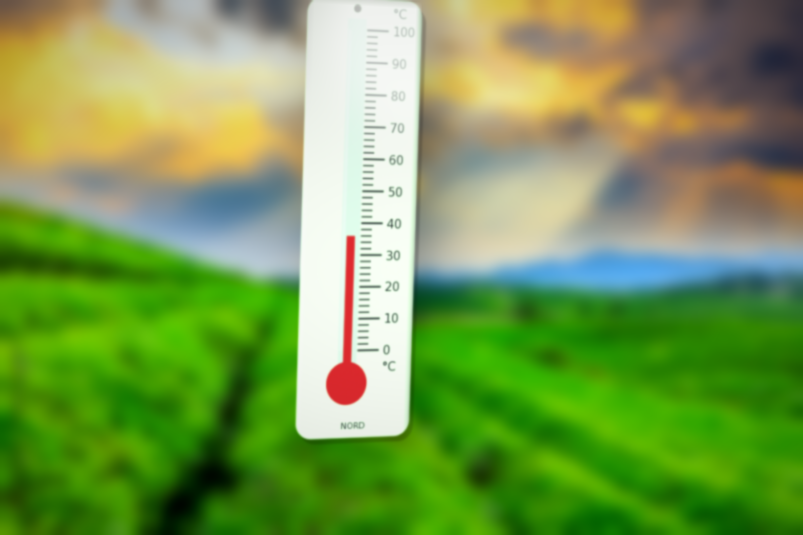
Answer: °C 36
